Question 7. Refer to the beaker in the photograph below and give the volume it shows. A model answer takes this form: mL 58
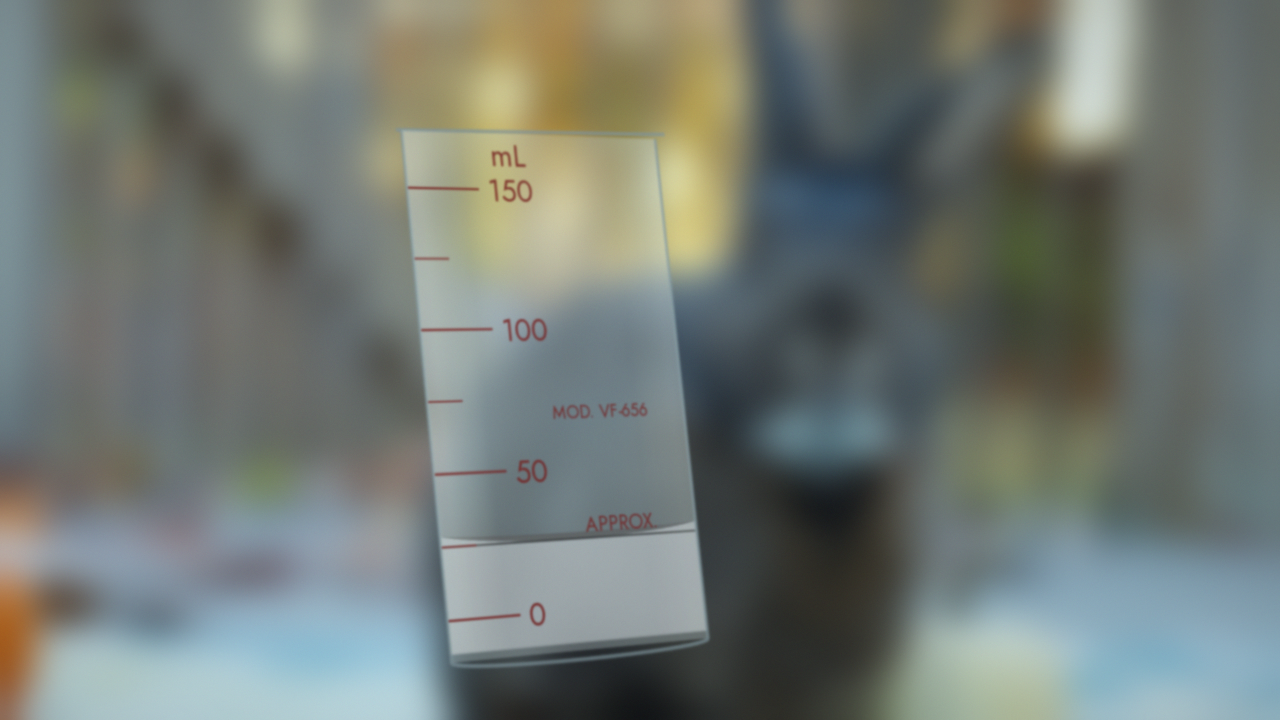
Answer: mL 25
